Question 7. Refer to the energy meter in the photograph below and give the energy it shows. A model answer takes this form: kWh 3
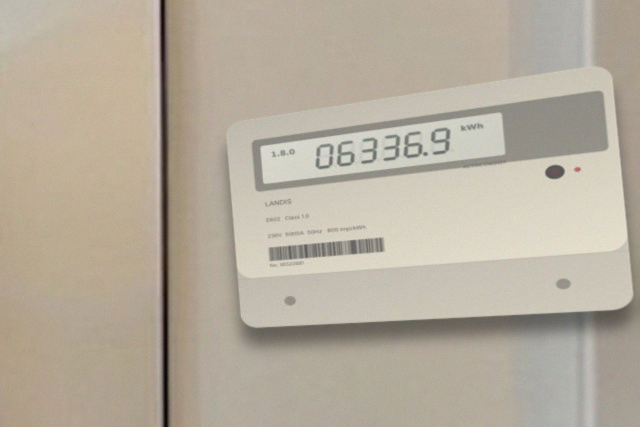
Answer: kWh 6336.9
